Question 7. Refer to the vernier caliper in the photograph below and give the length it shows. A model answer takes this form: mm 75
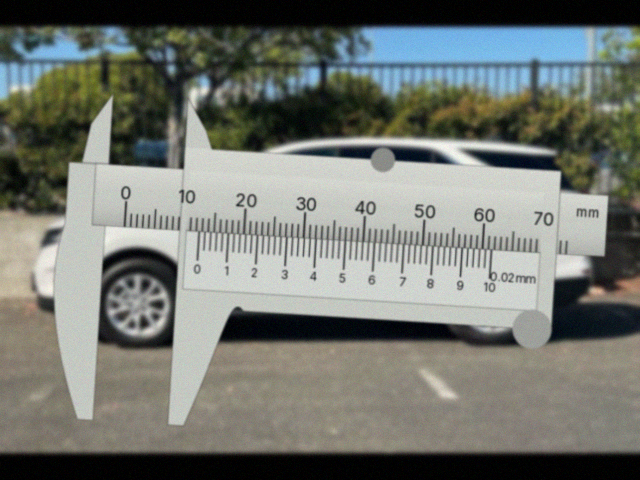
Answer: mm 12.5
